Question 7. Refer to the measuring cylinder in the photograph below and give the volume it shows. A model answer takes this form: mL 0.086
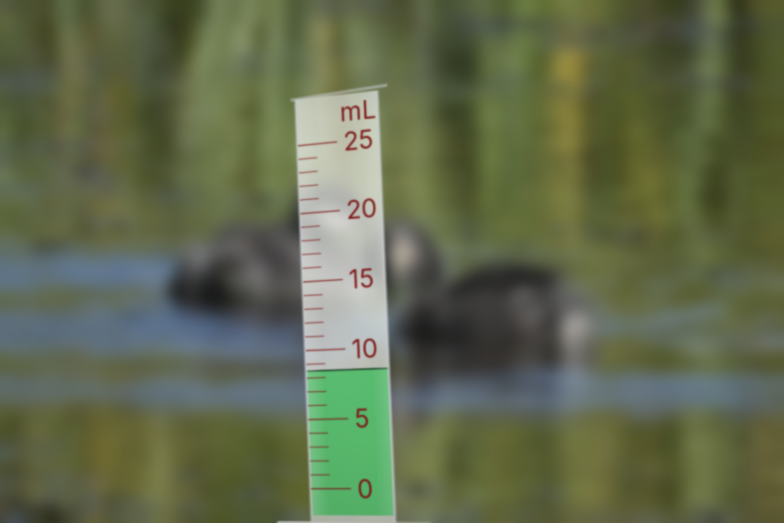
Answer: mL 8.5
